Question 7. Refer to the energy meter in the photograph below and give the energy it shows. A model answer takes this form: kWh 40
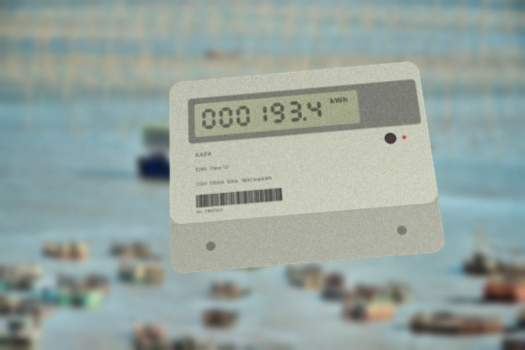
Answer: kWh 193.4
